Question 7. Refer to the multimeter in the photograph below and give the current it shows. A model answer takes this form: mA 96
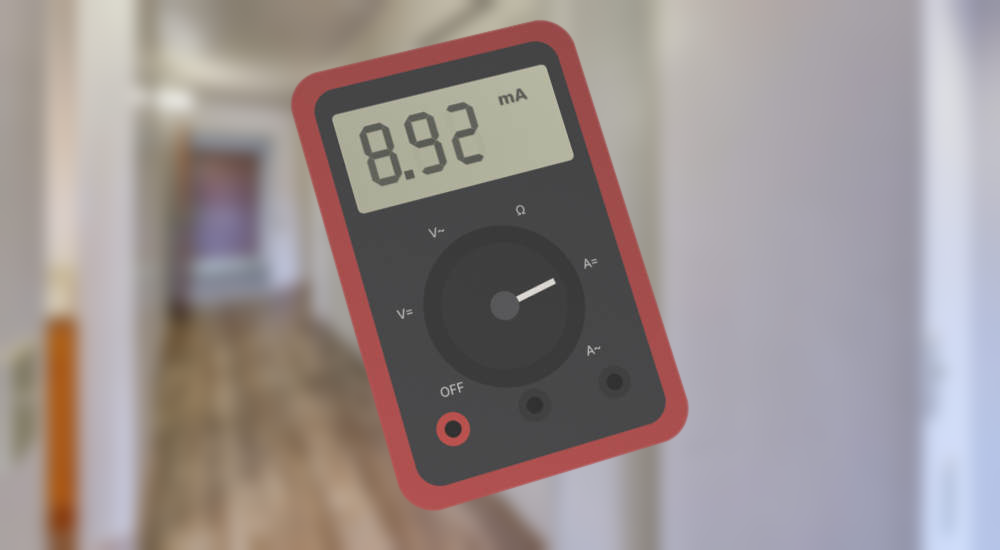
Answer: mA 8.92
